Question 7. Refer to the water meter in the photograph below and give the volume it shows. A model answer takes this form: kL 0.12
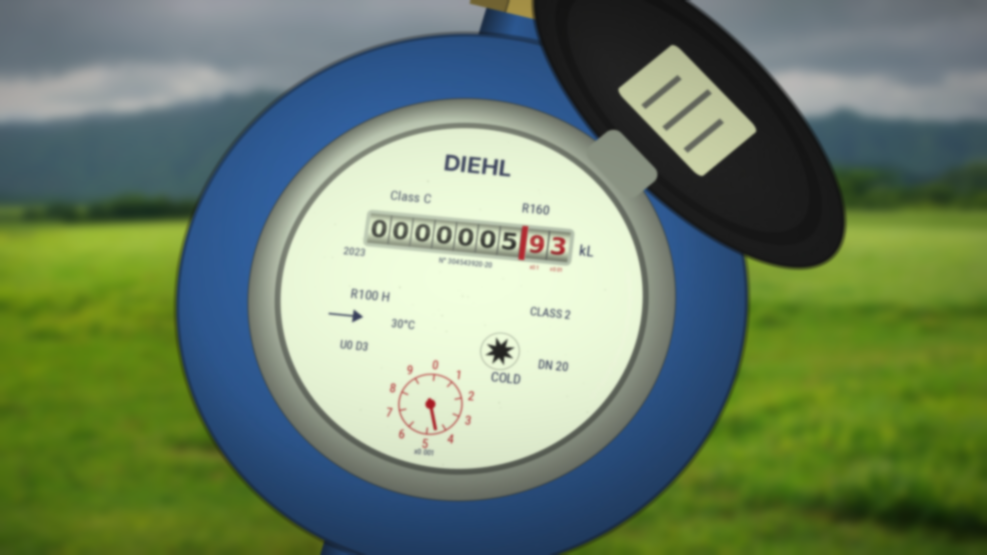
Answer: kL 5.934
